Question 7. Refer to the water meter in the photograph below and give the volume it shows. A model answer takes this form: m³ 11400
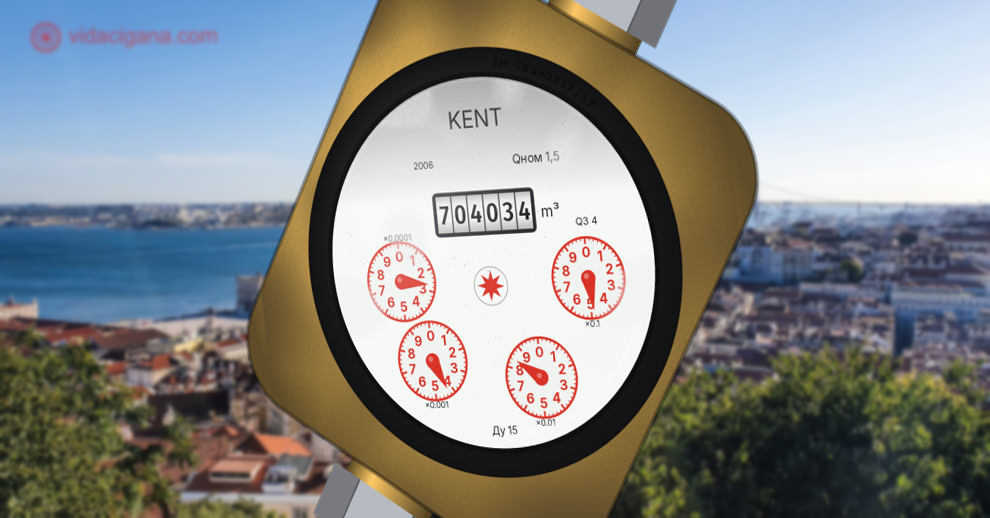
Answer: m³ 704034.4842
